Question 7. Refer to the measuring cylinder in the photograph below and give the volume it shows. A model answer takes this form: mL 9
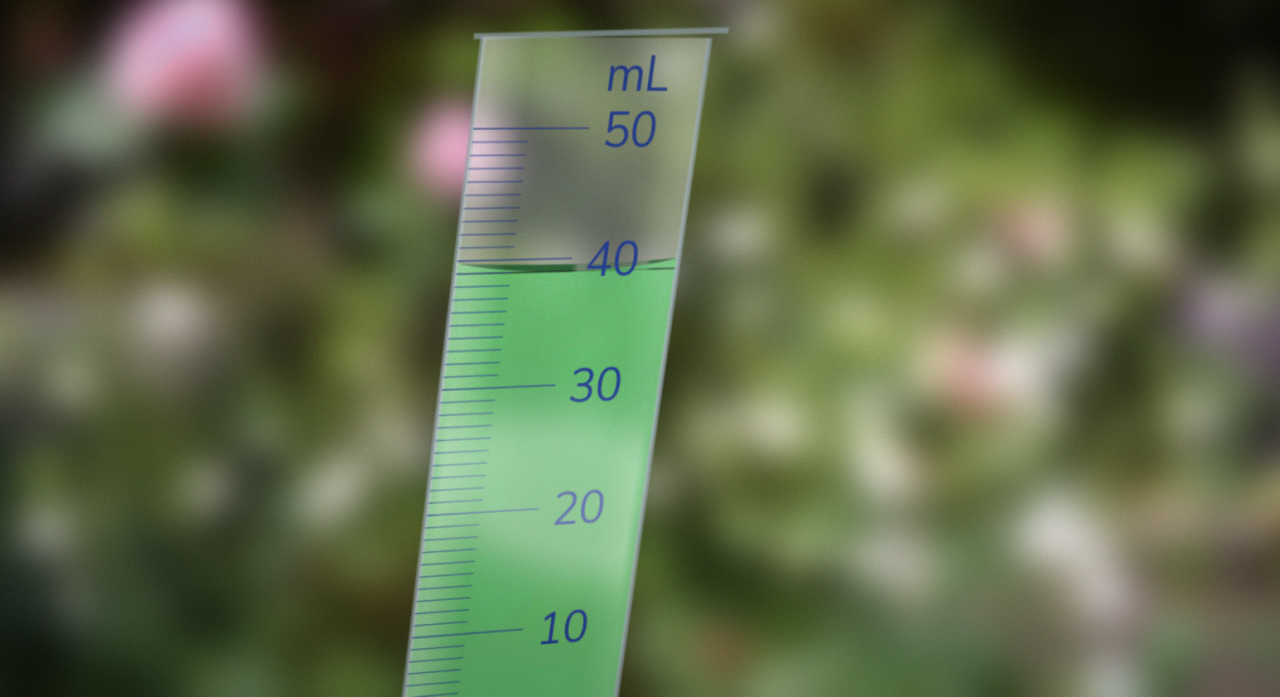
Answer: mL 39
